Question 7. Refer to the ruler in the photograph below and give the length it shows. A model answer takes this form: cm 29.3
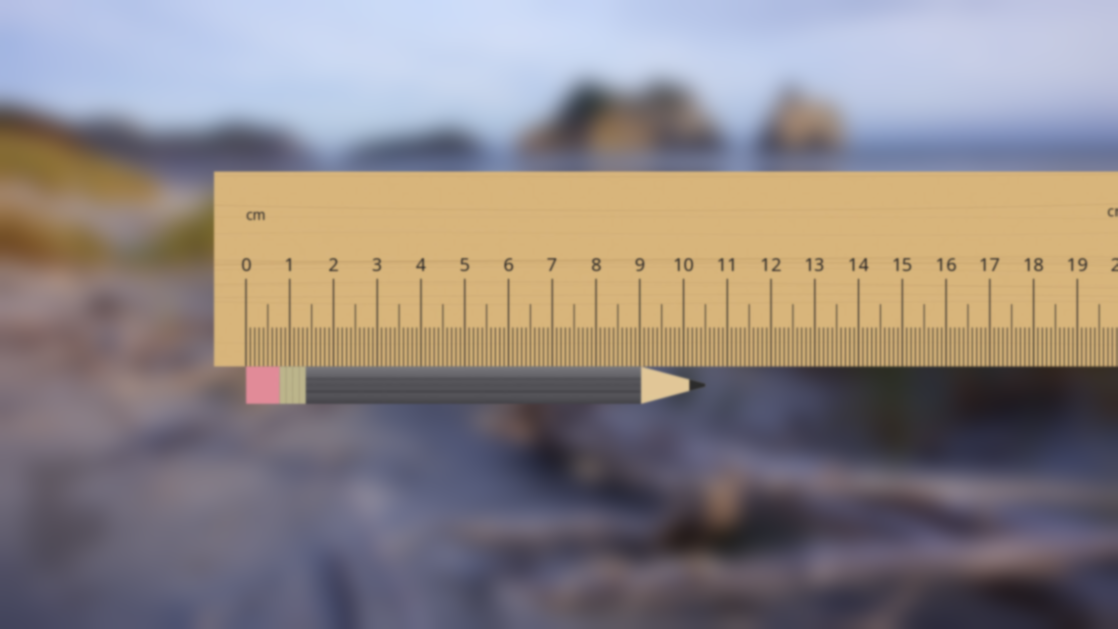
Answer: cm 10.5
